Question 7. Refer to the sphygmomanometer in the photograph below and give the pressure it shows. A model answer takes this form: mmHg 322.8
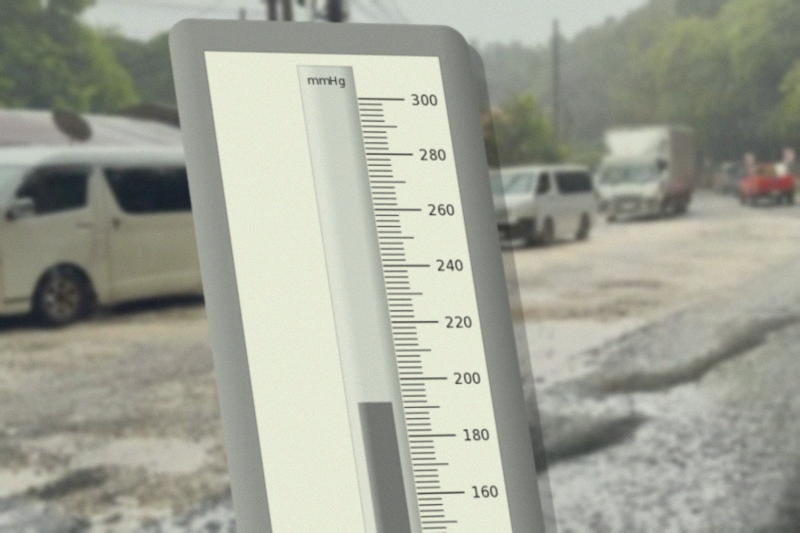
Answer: mmHg 192
